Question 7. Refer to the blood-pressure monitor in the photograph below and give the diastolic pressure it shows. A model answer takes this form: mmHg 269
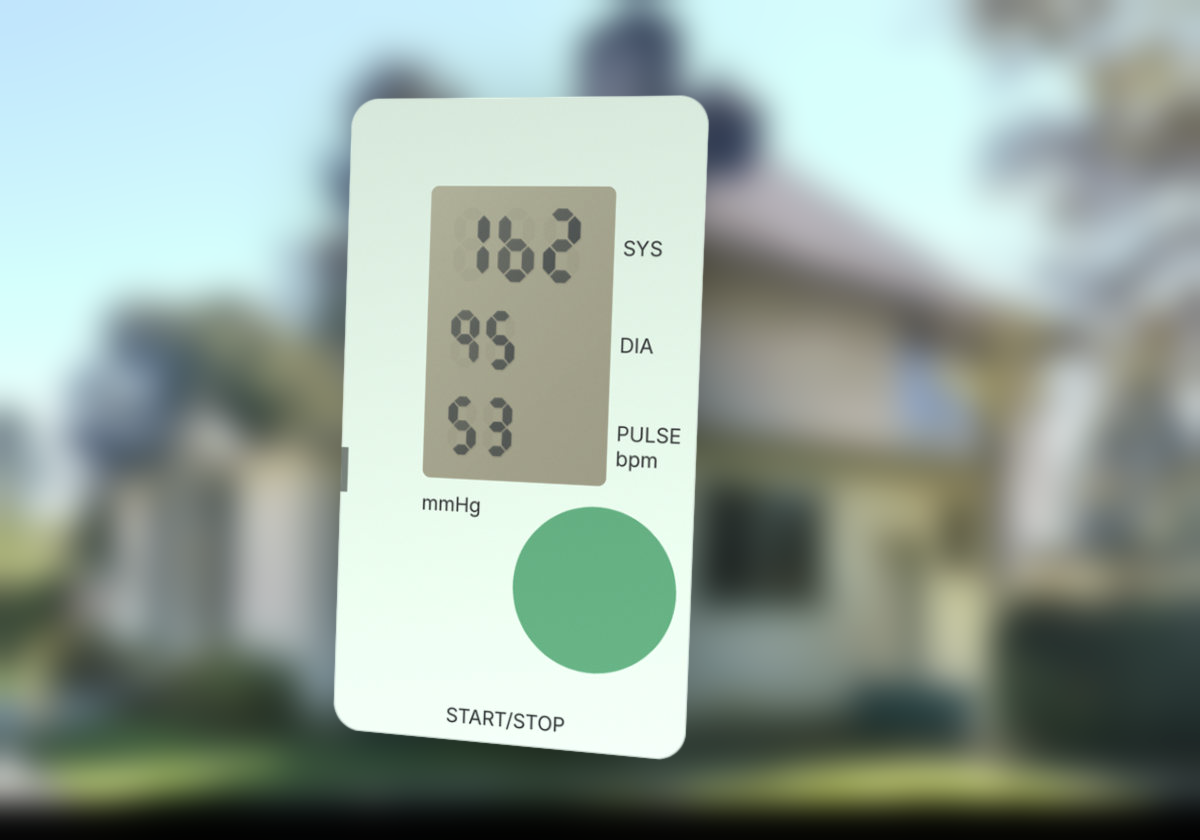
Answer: mmHg 95
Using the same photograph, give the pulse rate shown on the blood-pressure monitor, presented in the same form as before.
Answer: bpm 53
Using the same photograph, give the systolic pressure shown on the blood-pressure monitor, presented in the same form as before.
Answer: mmHg 162
